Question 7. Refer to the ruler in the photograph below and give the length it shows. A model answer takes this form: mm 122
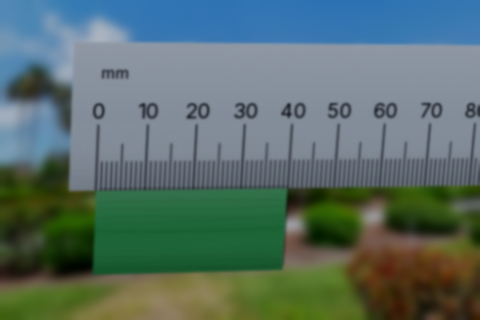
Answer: mm 40
